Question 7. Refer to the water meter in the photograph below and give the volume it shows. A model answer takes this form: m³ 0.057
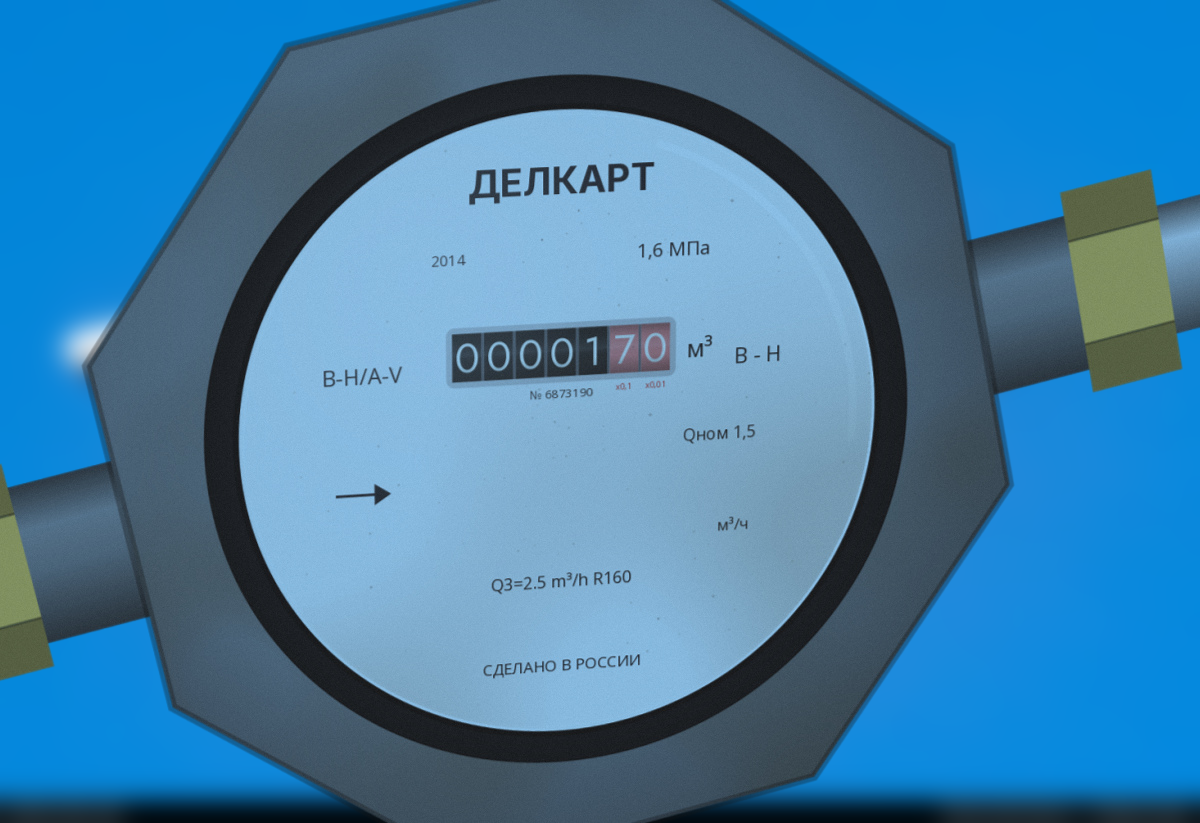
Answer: m³ 1.70
